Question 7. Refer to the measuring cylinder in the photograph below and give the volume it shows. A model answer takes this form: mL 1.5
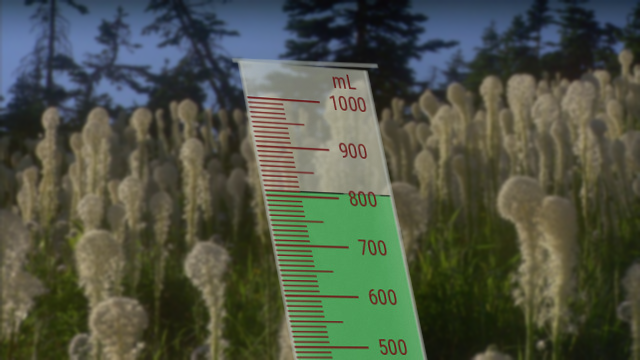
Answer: mL 810
